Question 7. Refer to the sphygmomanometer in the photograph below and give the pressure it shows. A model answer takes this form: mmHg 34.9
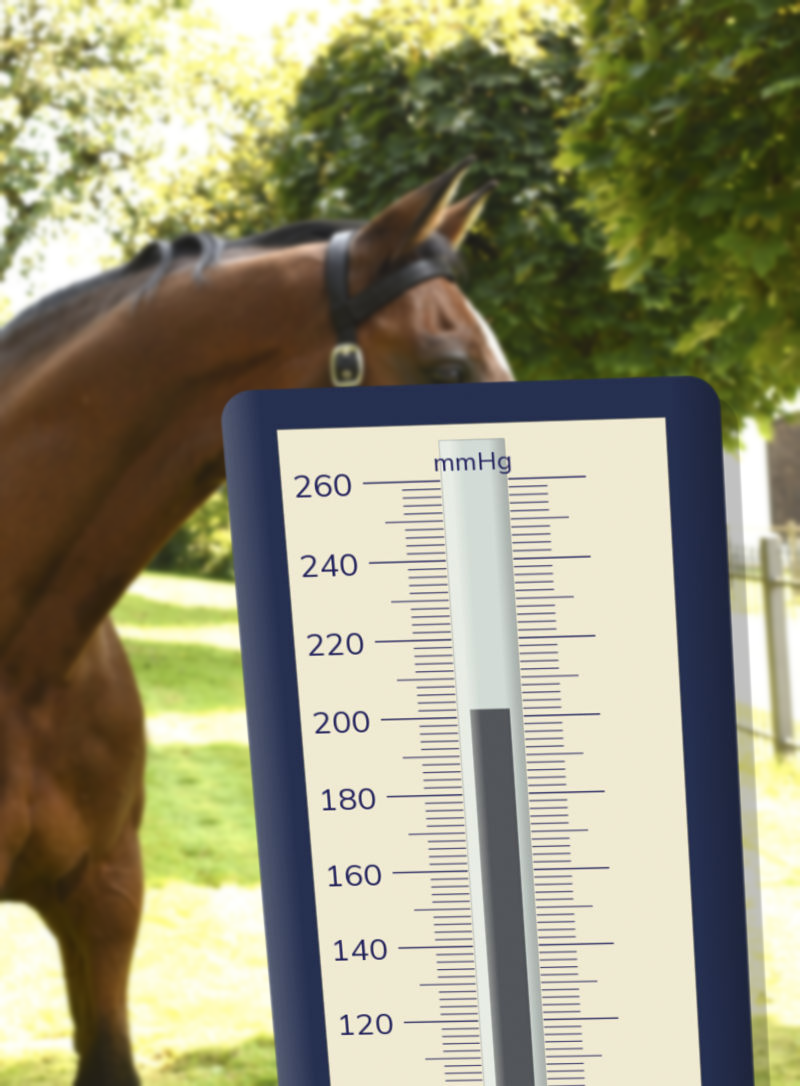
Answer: mmHg 202
